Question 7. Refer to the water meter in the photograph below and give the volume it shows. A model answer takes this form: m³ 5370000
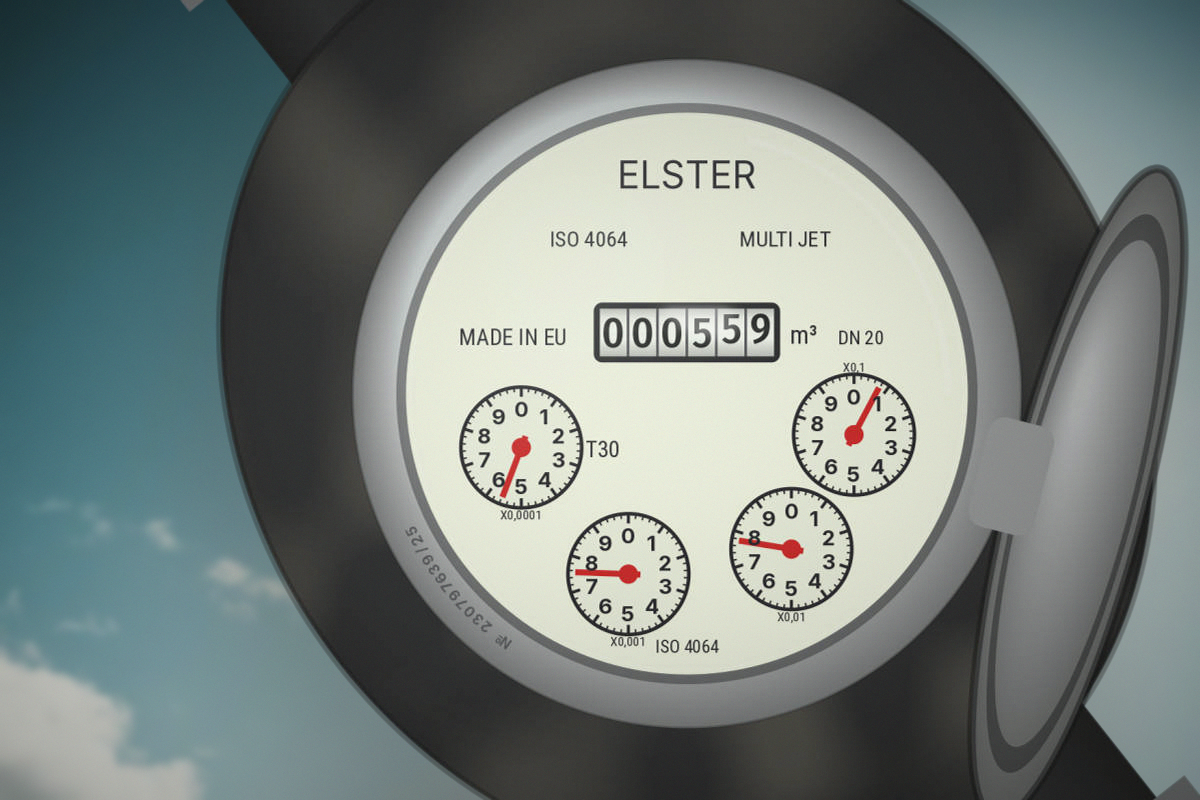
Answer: m³ 559.0775
